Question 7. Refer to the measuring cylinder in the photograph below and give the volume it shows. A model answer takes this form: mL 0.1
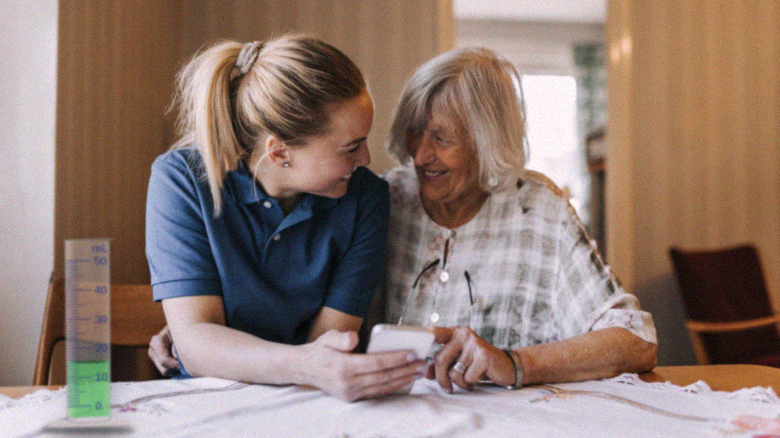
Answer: mL 15
